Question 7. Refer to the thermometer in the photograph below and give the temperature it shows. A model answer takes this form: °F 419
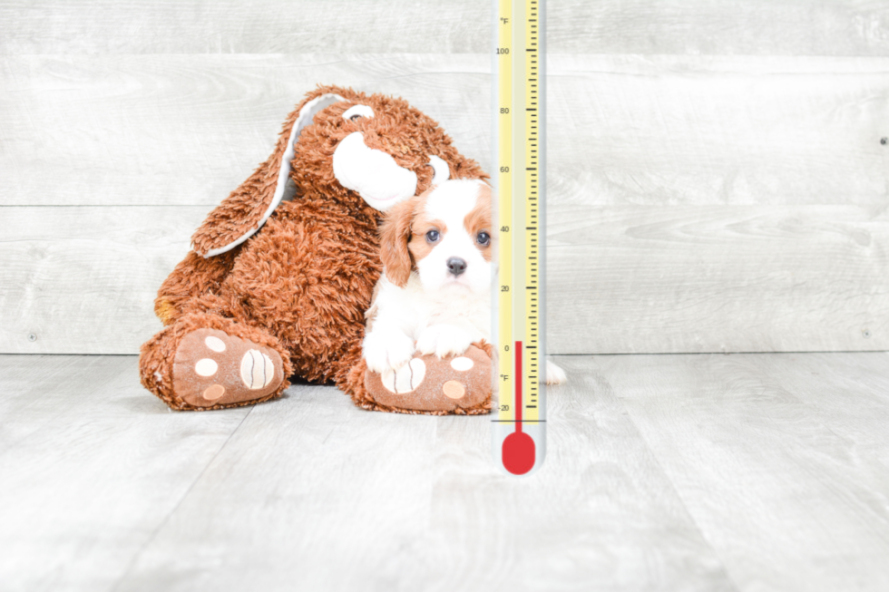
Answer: °F 2
